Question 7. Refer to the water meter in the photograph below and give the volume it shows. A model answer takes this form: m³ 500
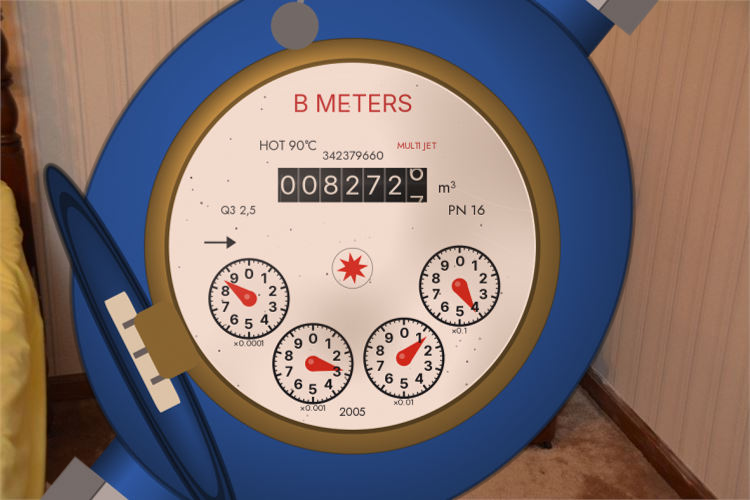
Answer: m³ 82726.4128
